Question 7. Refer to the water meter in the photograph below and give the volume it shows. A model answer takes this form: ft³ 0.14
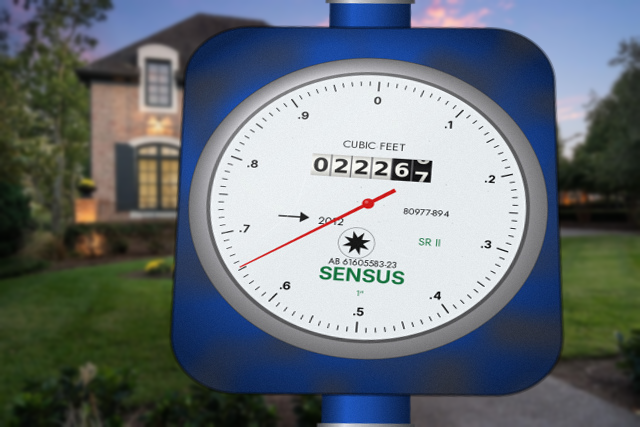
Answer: ft³ 22266.65
